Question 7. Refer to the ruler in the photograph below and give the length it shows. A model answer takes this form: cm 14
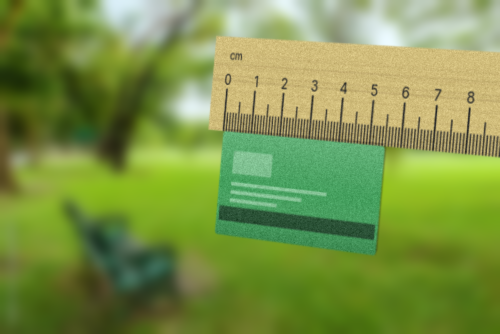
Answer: cm 5.5
